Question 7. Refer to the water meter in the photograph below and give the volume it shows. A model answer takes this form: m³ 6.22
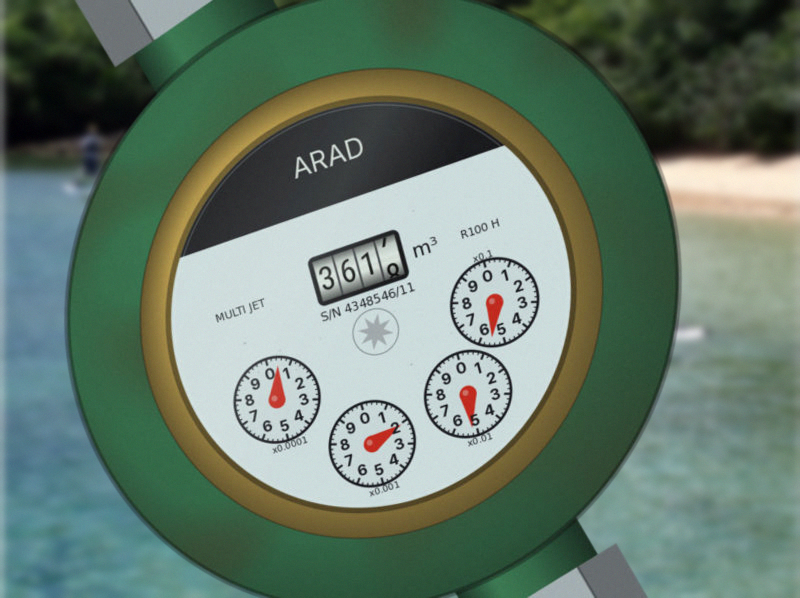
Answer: m³ 3617.5520
